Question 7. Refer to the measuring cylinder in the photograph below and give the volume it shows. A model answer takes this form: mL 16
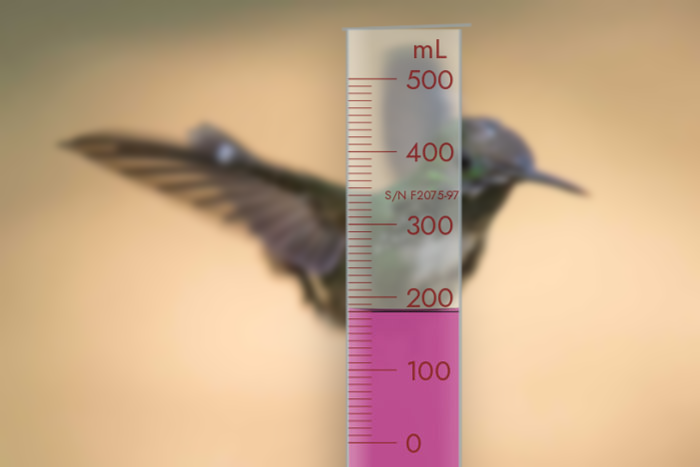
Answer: mL 180
